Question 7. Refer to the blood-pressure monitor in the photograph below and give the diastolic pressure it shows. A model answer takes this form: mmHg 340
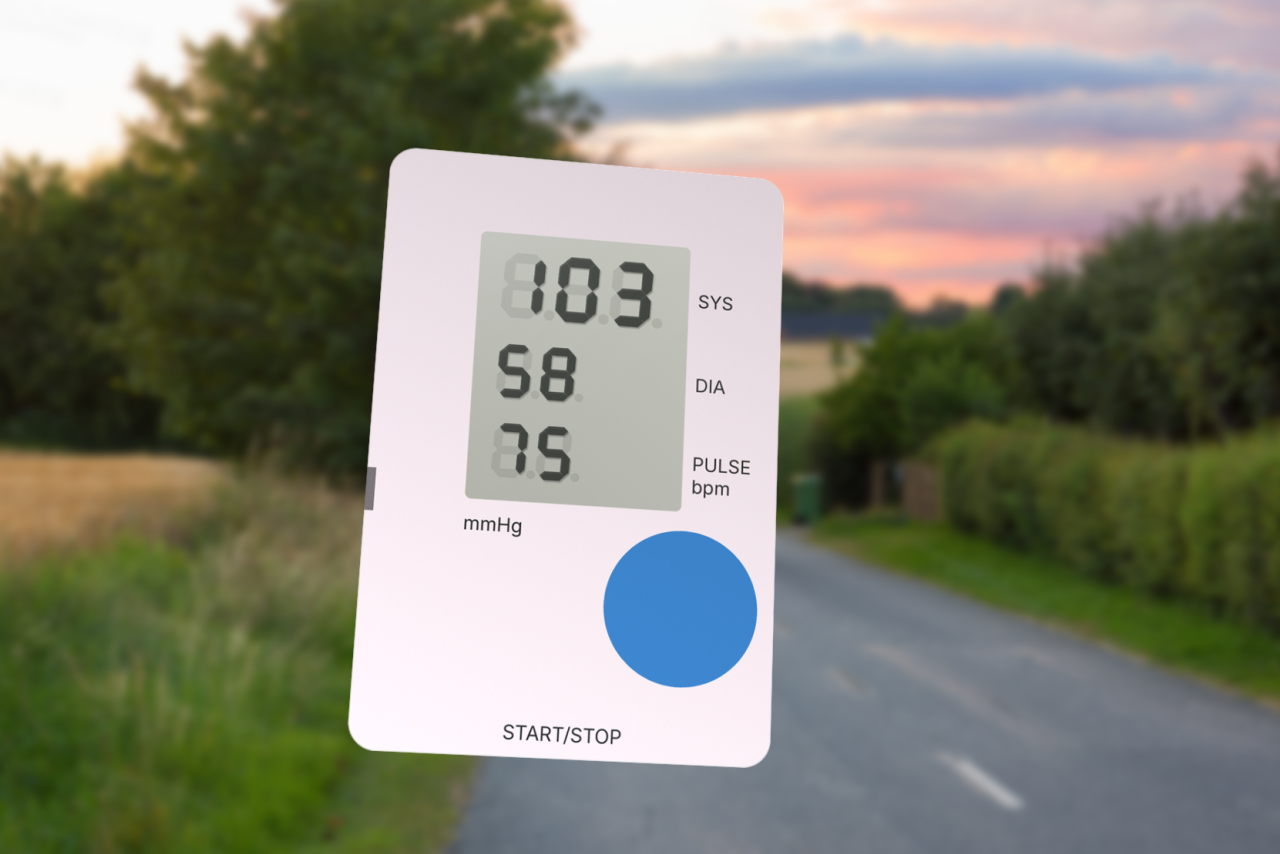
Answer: mmHg 58
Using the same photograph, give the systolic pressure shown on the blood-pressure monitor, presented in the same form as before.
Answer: mmHg 103
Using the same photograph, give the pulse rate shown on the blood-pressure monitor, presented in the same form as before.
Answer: bpm 75
